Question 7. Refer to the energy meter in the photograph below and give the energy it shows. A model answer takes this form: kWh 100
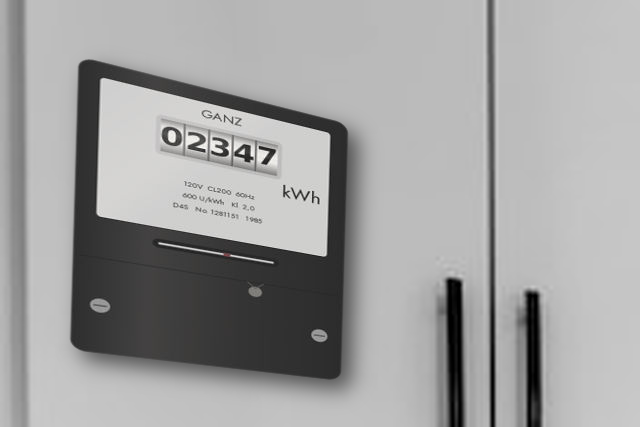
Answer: kWh 2347
